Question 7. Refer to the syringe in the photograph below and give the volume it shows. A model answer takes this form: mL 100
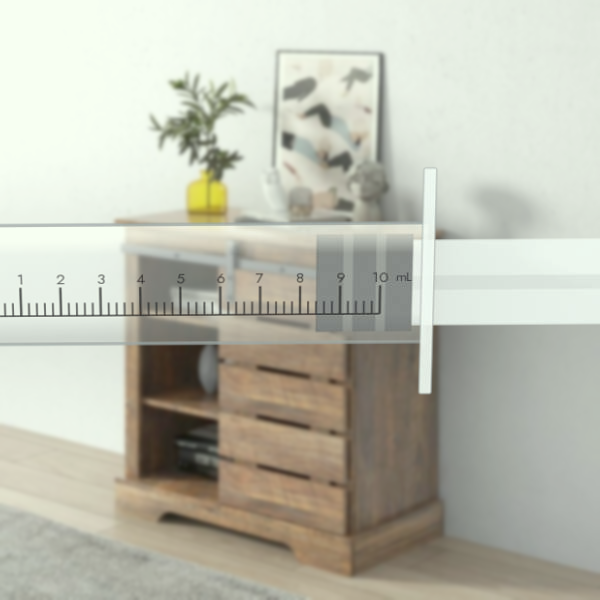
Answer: mL 8.4
